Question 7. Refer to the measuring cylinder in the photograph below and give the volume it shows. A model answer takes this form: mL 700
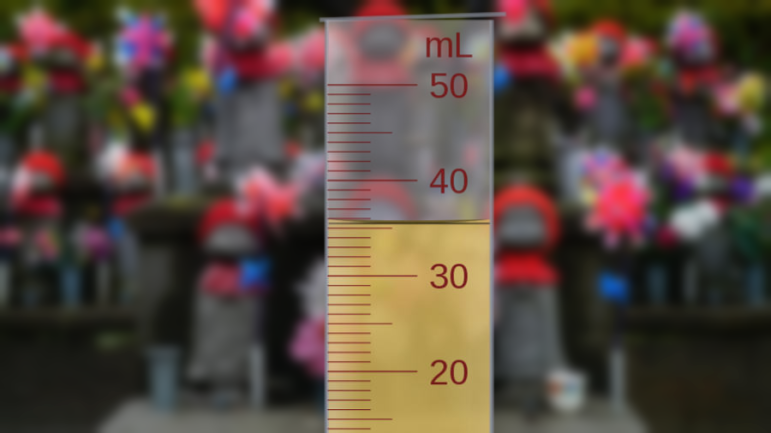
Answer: mL 35.5
